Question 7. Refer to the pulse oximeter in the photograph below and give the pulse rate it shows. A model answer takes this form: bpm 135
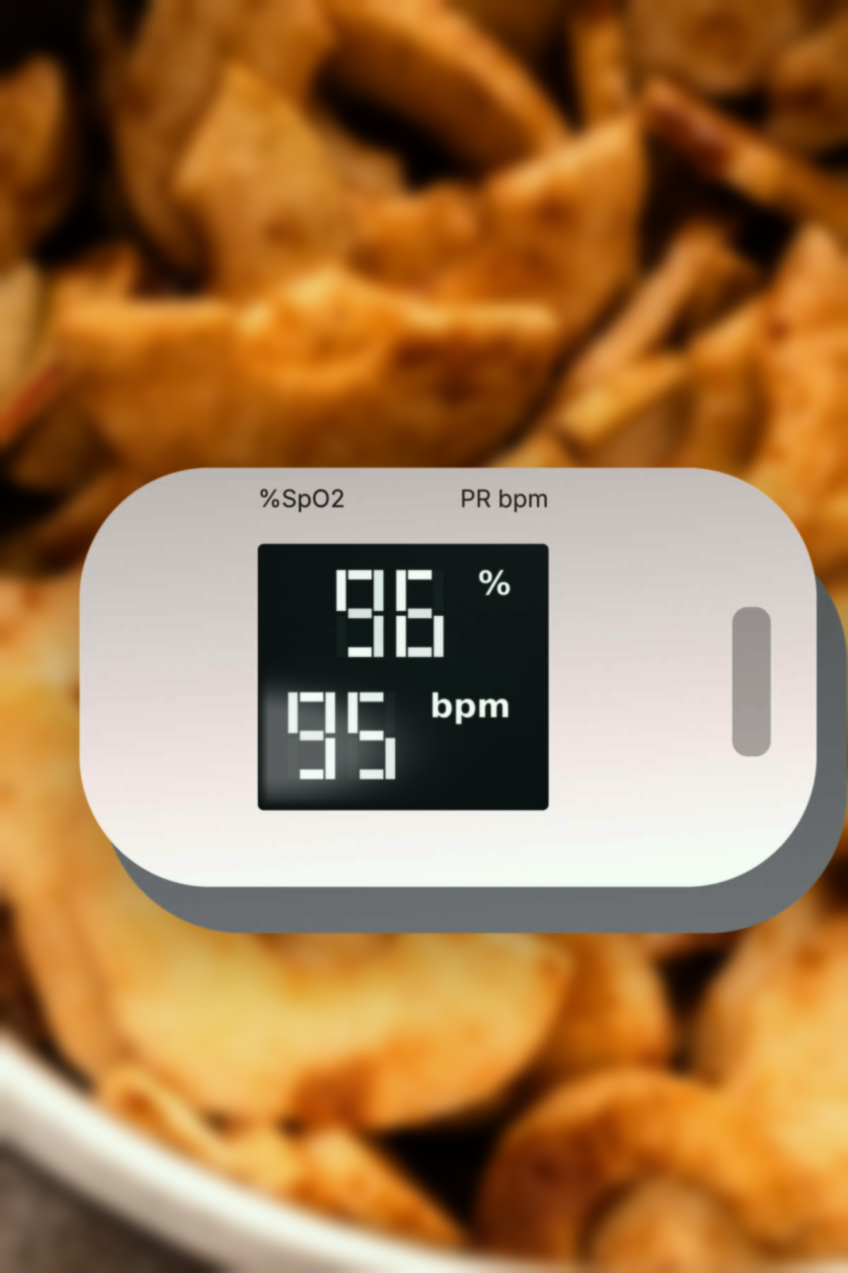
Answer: bpm 95
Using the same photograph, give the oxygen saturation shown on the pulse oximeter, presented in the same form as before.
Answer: % 96
